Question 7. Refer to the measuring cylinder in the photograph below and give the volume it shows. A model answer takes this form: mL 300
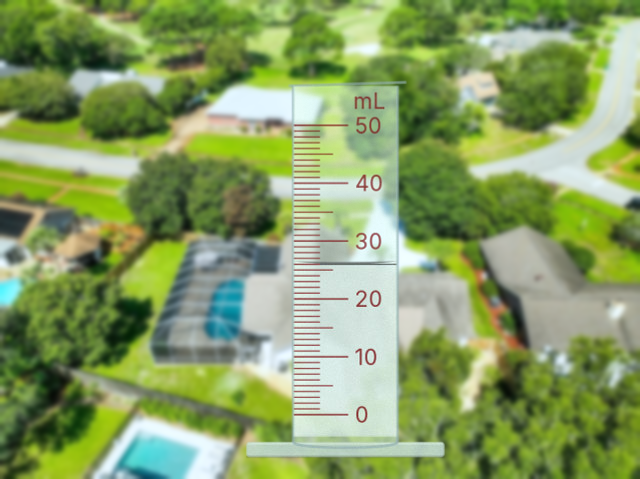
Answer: mL 26
